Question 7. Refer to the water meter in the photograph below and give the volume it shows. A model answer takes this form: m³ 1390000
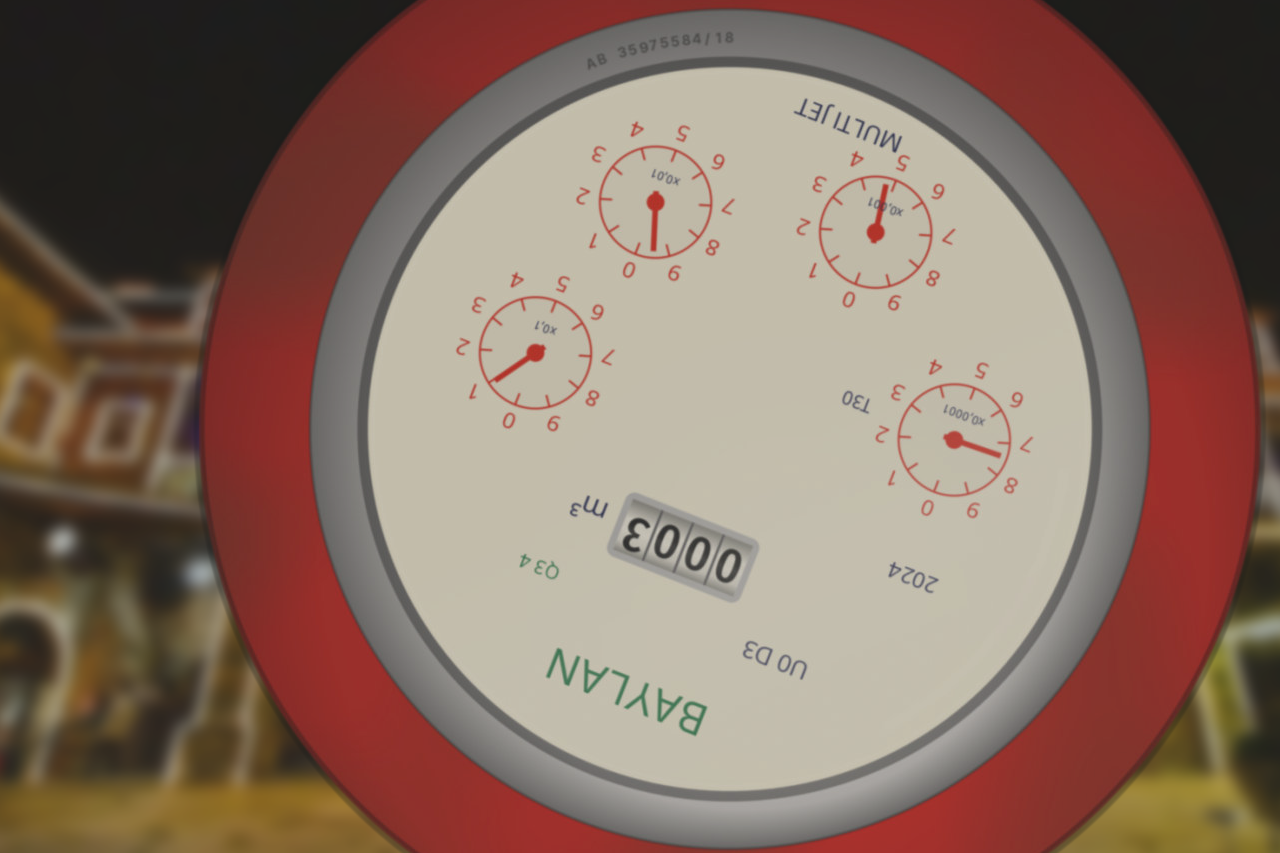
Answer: m³ 3.0947
